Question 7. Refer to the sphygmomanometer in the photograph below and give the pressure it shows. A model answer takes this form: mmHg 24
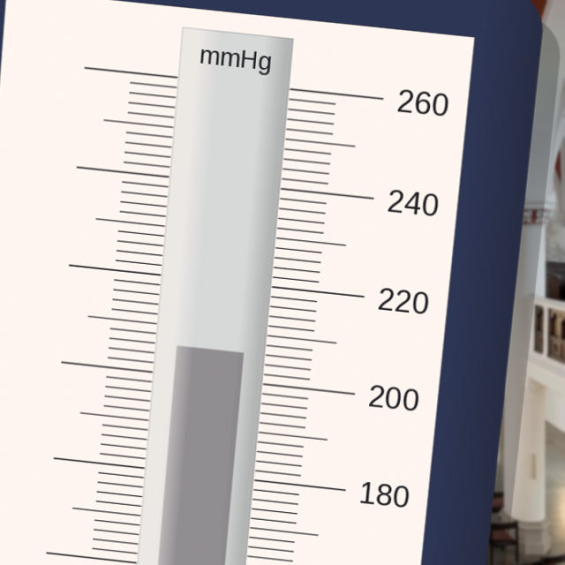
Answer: mmHg 206
